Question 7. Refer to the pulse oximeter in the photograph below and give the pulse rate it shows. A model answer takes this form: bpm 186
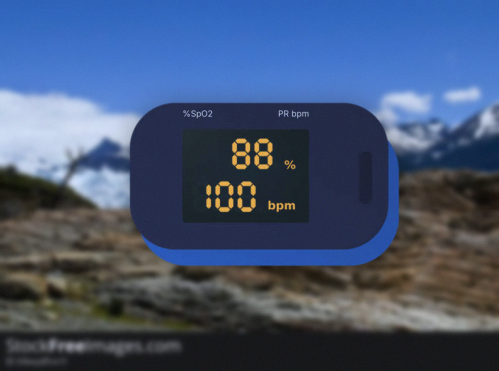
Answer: bpm 100
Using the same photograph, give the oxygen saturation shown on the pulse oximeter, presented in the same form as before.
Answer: % 88
